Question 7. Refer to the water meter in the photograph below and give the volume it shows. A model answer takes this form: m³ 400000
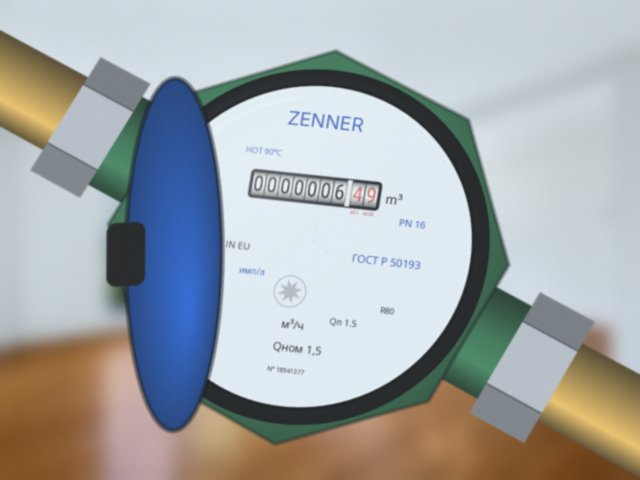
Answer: m³ 6.49
